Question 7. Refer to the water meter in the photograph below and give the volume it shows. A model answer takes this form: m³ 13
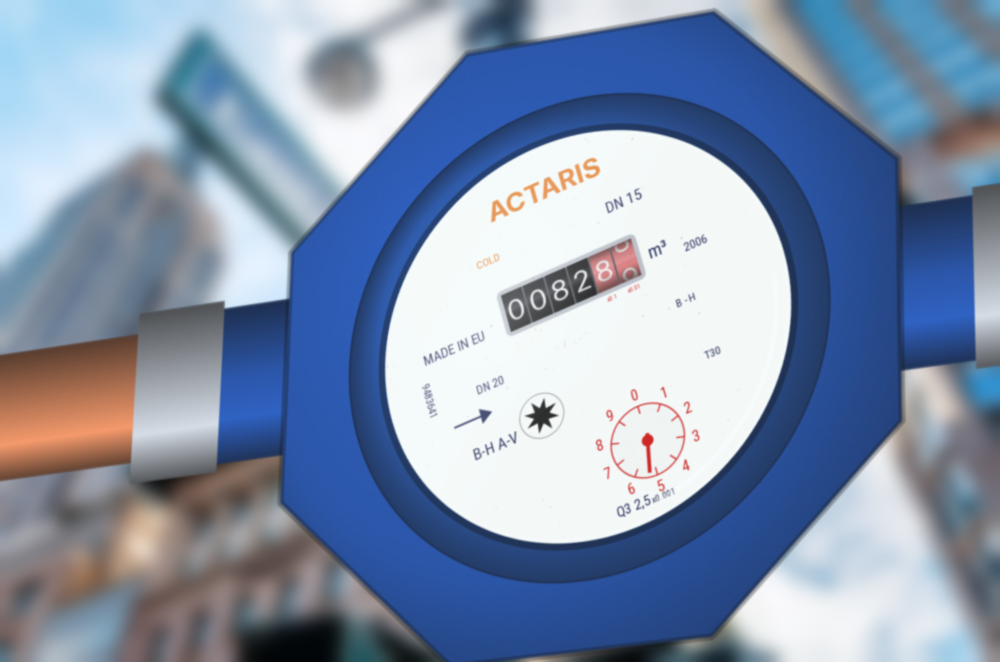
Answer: m³ 82.885
